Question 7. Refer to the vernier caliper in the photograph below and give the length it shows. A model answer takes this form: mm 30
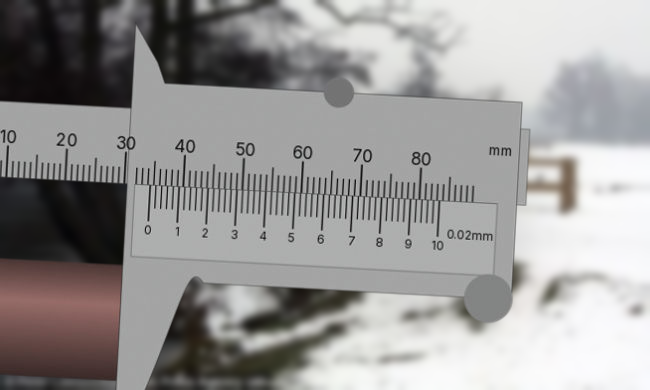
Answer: mm 34.4
